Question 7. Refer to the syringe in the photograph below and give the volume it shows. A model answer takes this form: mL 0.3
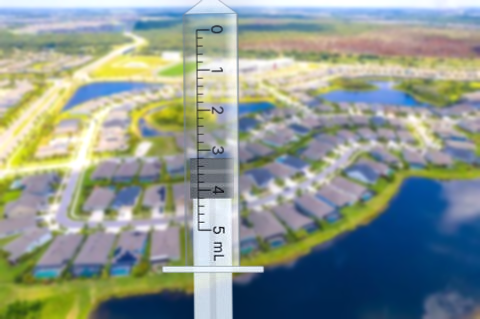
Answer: mL 3.2
